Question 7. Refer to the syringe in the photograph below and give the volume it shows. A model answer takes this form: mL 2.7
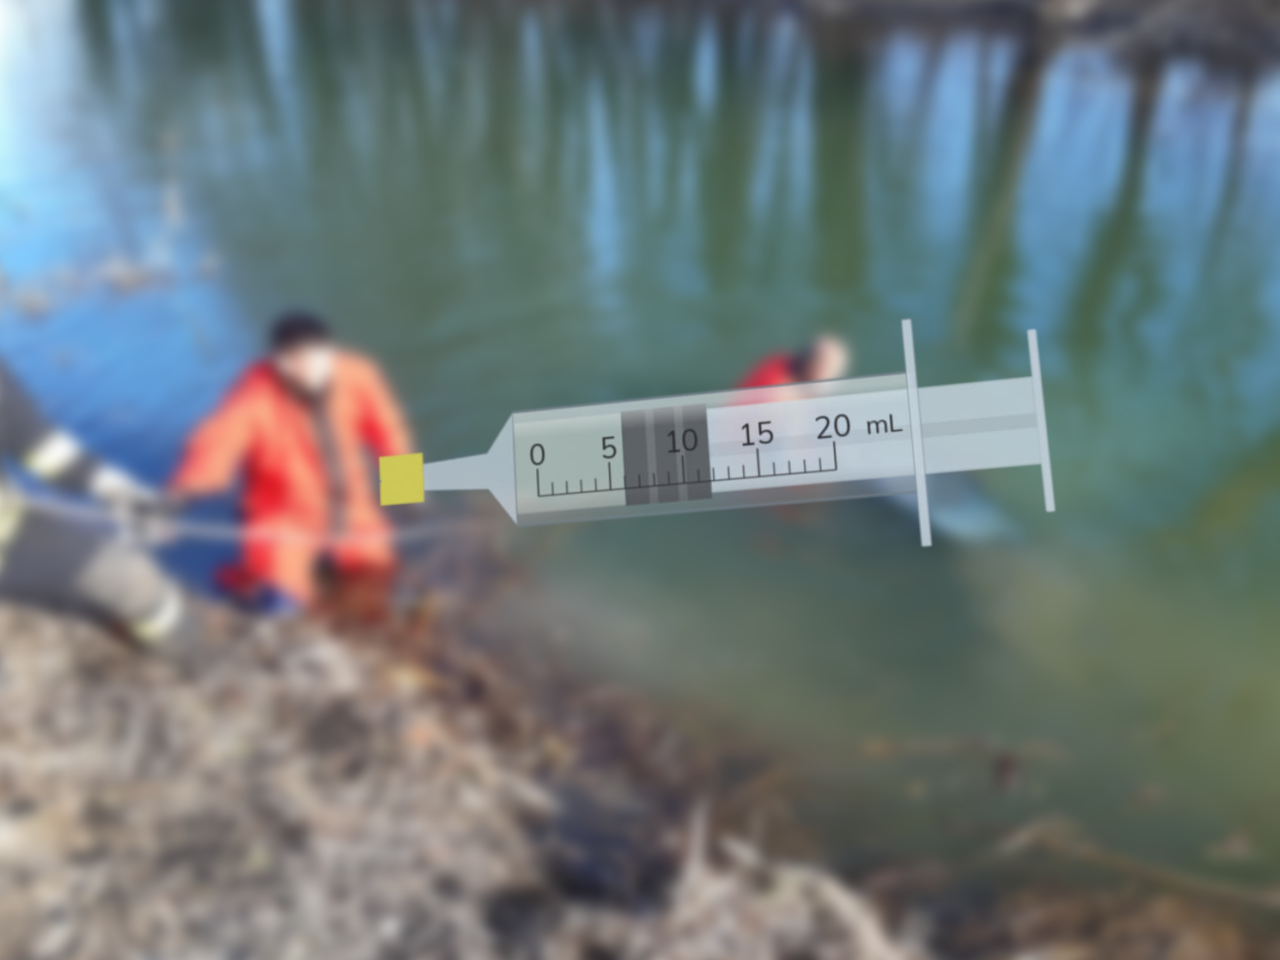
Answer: mL 6
